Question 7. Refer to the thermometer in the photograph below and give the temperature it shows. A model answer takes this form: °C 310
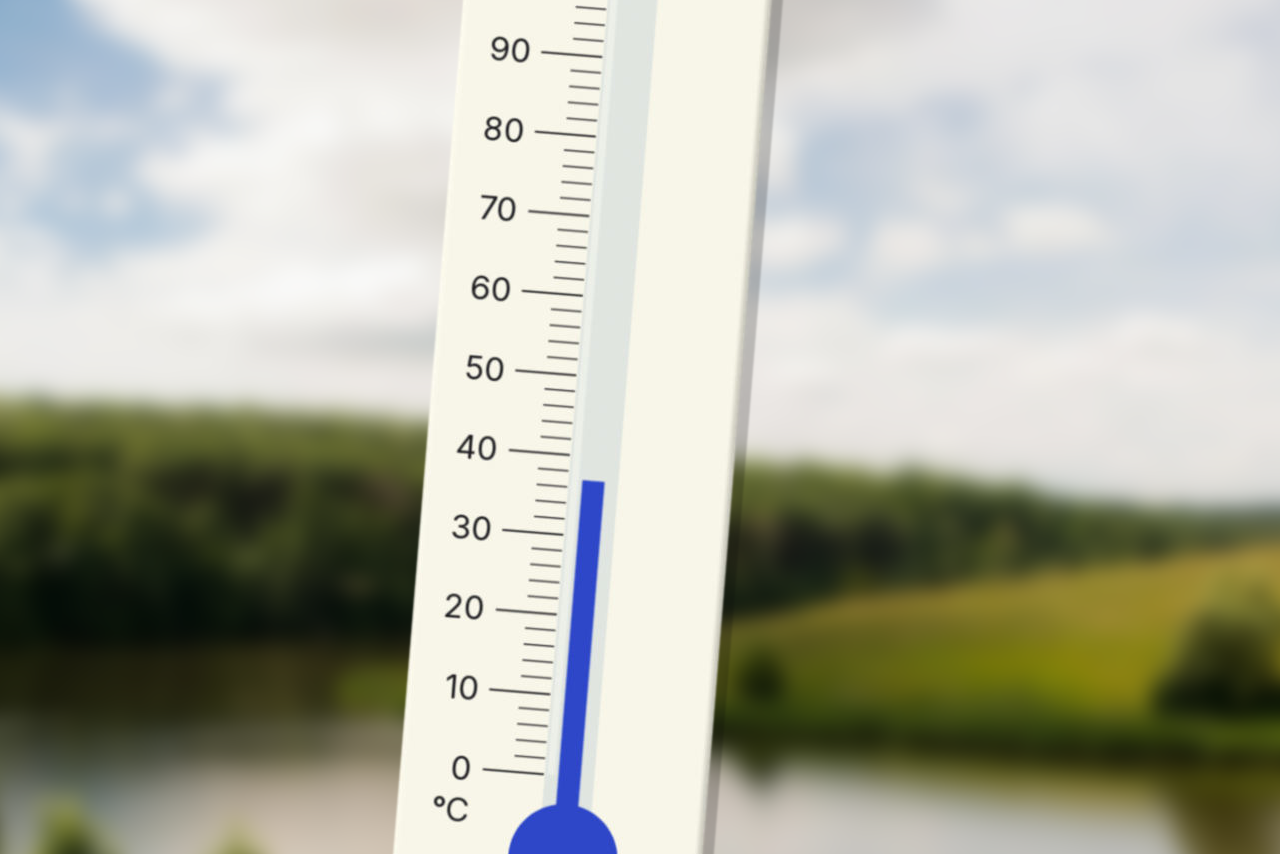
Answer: °C 37
